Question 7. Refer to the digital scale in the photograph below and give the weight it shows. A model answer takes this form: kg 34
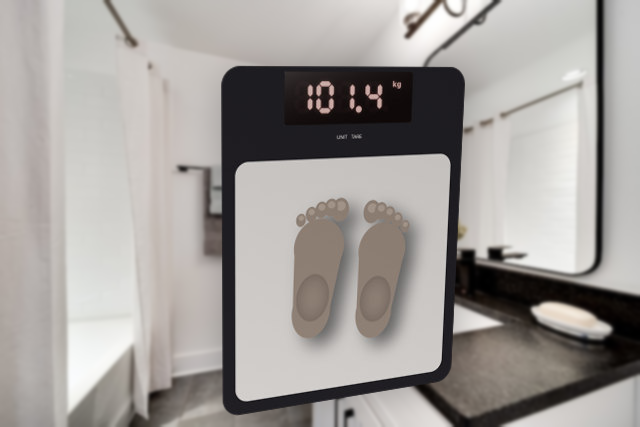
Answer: kg 101.4
